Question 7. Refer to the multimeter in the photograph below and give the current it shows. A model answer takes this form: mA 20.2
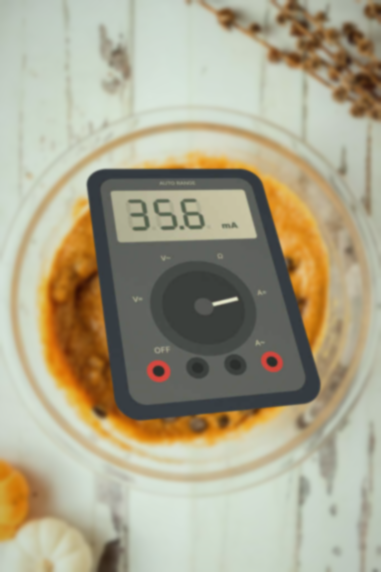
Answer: mA 35.6
